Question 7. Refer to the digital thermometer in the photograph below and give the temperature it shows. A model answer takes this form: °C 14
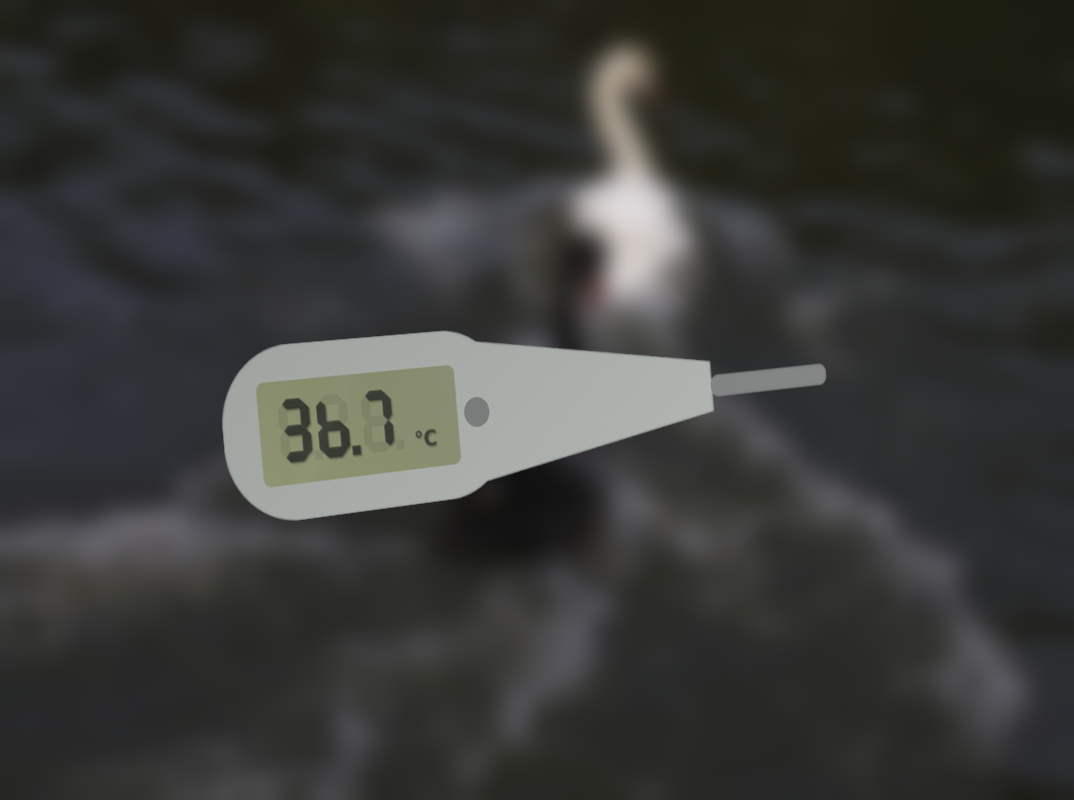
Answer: °C 36.7
